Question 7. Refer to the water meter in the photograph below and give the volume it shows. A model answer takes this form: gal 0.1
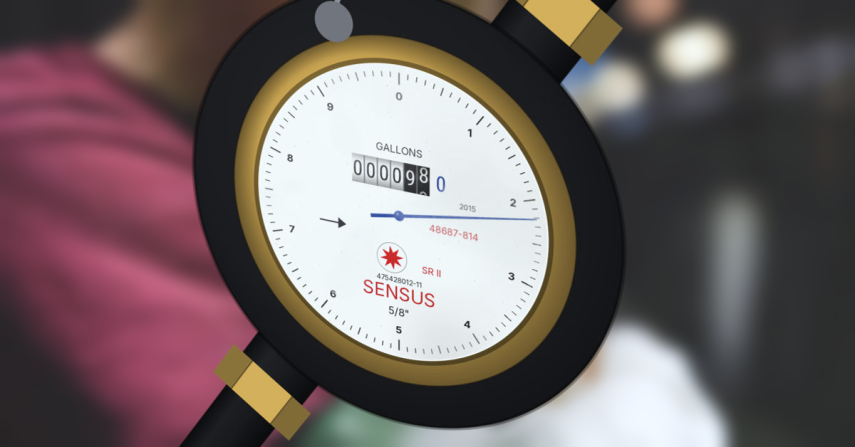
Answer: gal 982.2
